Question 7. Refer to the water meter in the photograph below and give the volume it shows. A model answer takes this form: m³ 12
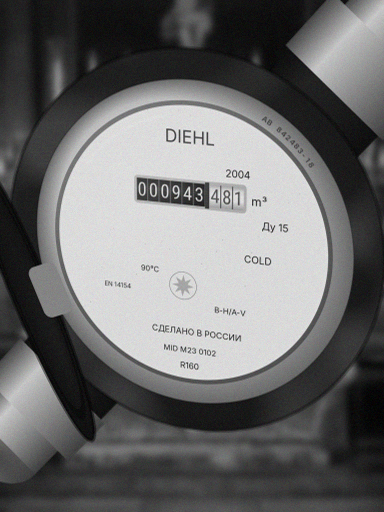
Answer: m³ 943.481
